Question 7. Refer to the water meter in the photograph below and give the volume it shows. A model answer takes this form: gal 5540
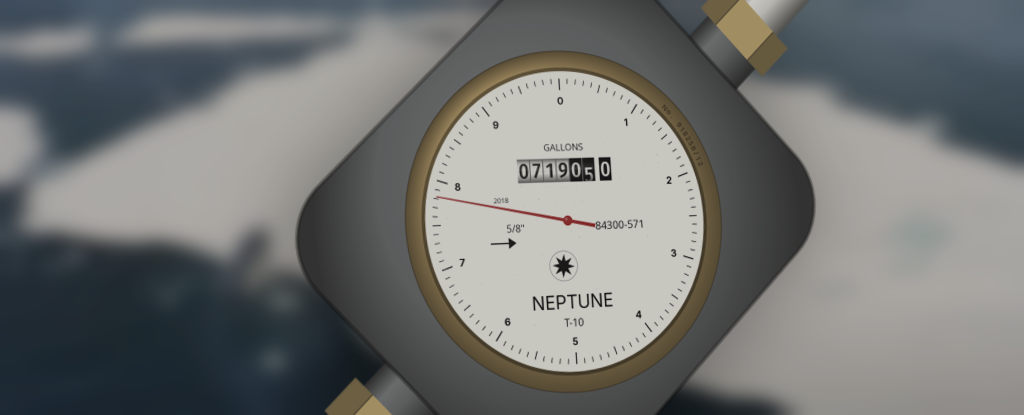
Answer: gal 719047.8
